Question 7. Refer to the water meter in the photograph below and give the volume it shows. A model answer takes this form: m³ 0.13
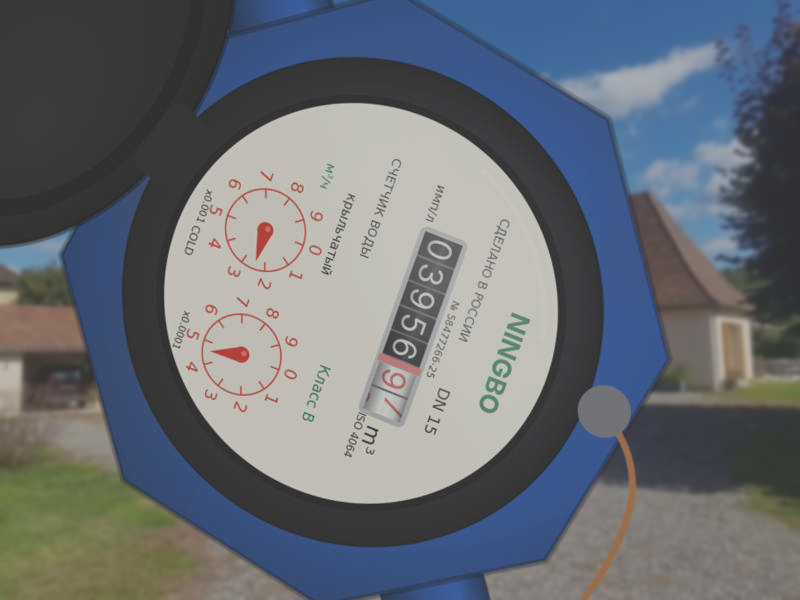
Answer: m³ 3956.9724
